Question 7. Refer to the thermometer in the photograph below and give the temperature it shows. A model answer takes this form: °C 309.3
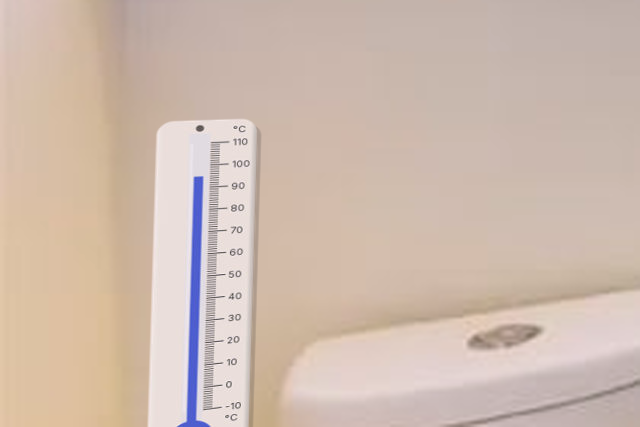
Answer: °C 95
